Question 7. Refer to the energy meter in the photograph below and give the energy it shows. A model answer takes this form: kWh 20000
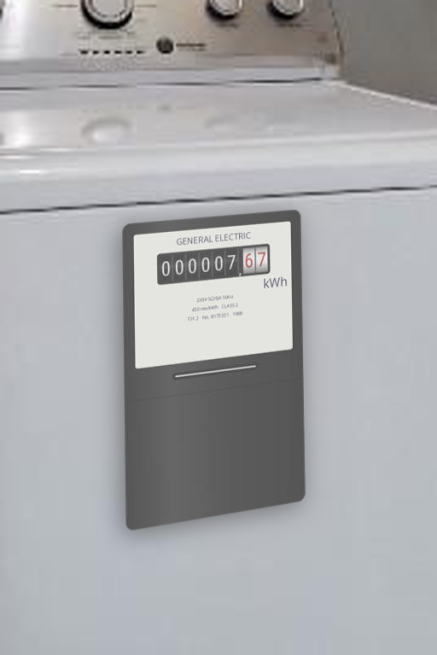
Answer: kWh 7.67
